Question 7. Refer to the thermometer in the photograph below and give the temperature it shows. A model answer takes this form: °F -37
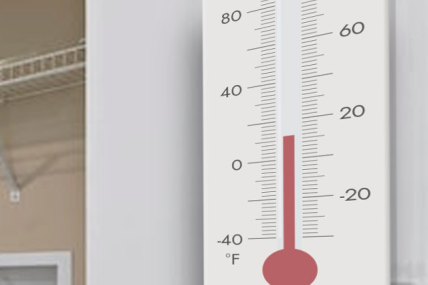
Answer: °F 12
